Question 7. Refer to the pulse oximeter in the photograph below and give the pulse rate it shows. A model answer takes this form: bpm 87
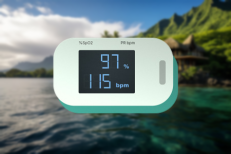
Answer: bpm 115
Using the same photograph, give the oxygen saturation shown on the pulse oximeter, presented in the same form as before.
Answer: % 97
